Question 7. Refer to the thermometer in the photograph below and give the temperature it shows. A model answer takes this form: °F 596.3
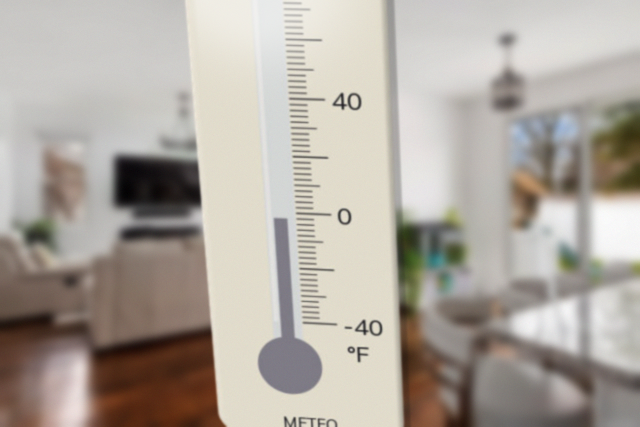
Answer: °F -2
